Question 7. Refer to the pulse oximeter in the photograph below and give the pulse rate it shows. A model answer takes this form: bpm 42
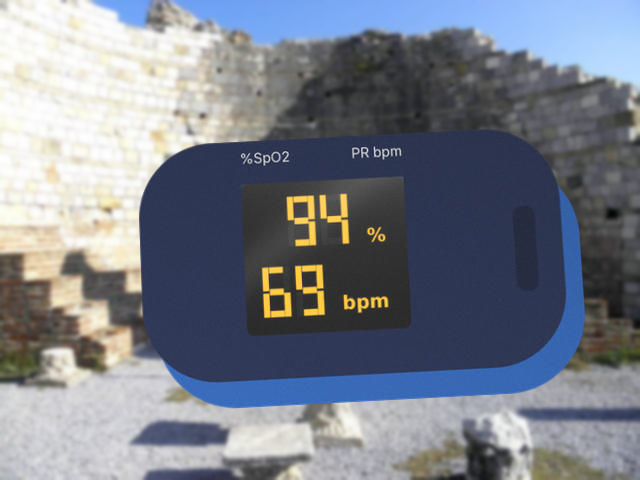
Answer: bpm 69
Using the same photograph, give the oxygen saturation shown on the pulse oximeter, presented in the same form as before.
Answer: % 94
